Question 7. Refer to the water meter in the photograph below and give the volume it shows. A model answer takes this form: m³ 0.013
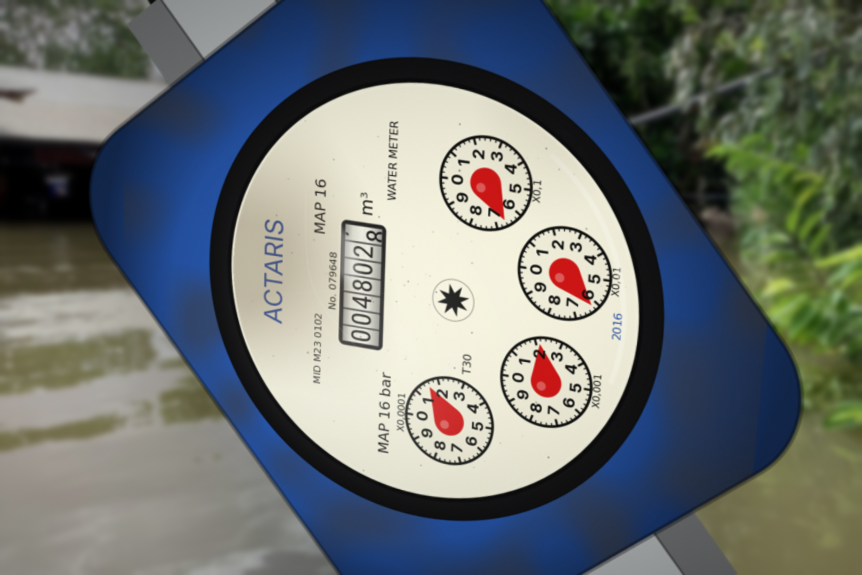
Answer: m³ 48027.6621
